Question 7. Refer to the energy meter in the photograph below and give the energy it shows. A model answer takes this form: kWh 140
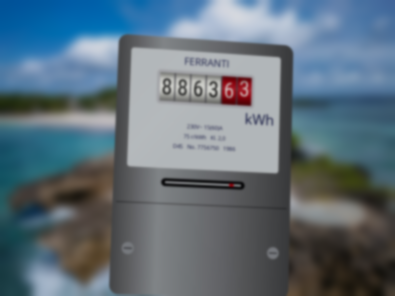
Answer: kWh 8863.63
